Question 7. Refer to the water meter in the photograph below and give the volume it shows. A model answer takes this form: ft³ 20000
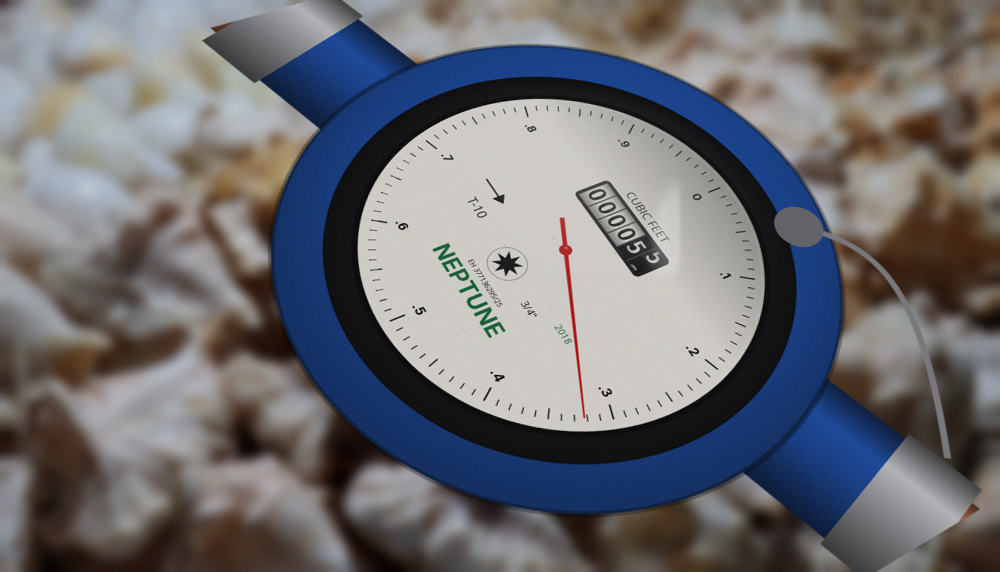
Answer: ft³ 55.32
